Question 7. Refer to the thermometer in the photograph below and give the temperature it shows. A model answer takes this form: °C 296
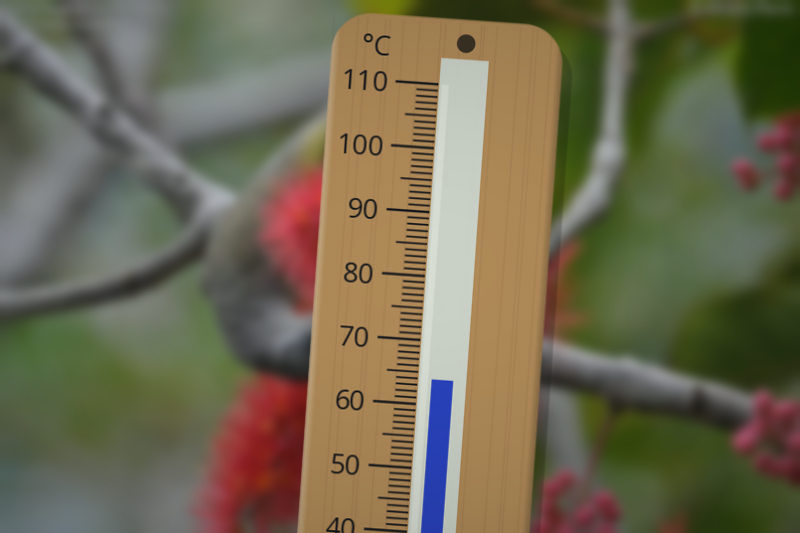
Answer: °C 64
